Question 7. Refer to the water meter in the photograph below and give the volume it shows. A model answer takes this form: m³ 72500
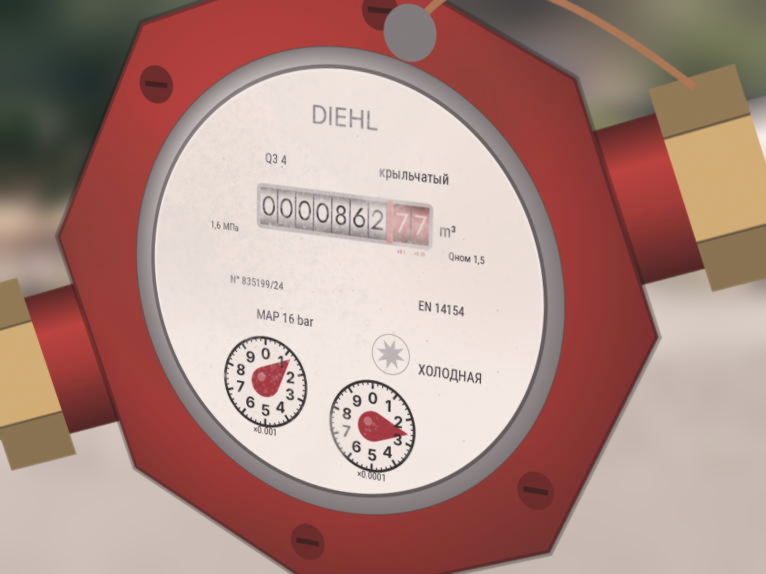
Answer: m³ 862.7712
